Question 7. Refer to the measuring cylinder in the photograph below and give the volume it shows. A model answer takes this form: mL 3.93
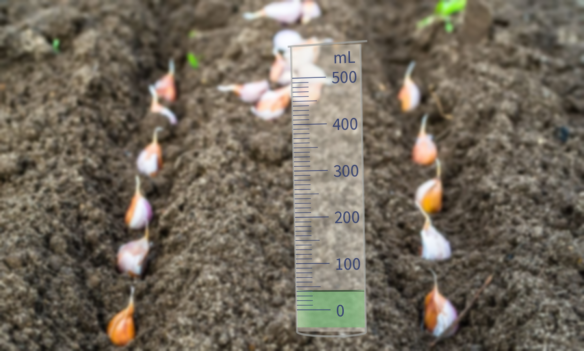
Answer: mL 40
